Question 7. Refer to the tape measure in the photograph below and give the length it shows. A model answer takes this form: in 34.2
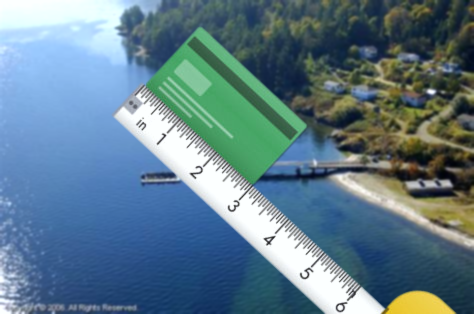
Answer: in 3
